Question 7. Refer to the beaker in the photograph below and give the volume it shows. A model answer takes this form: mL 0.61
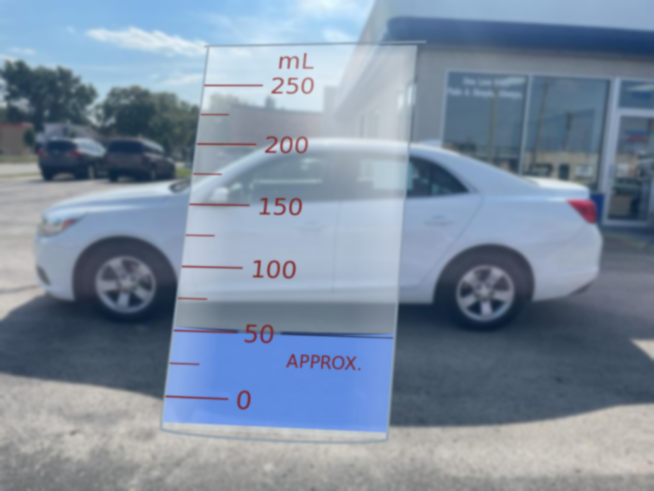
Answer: mL 50
